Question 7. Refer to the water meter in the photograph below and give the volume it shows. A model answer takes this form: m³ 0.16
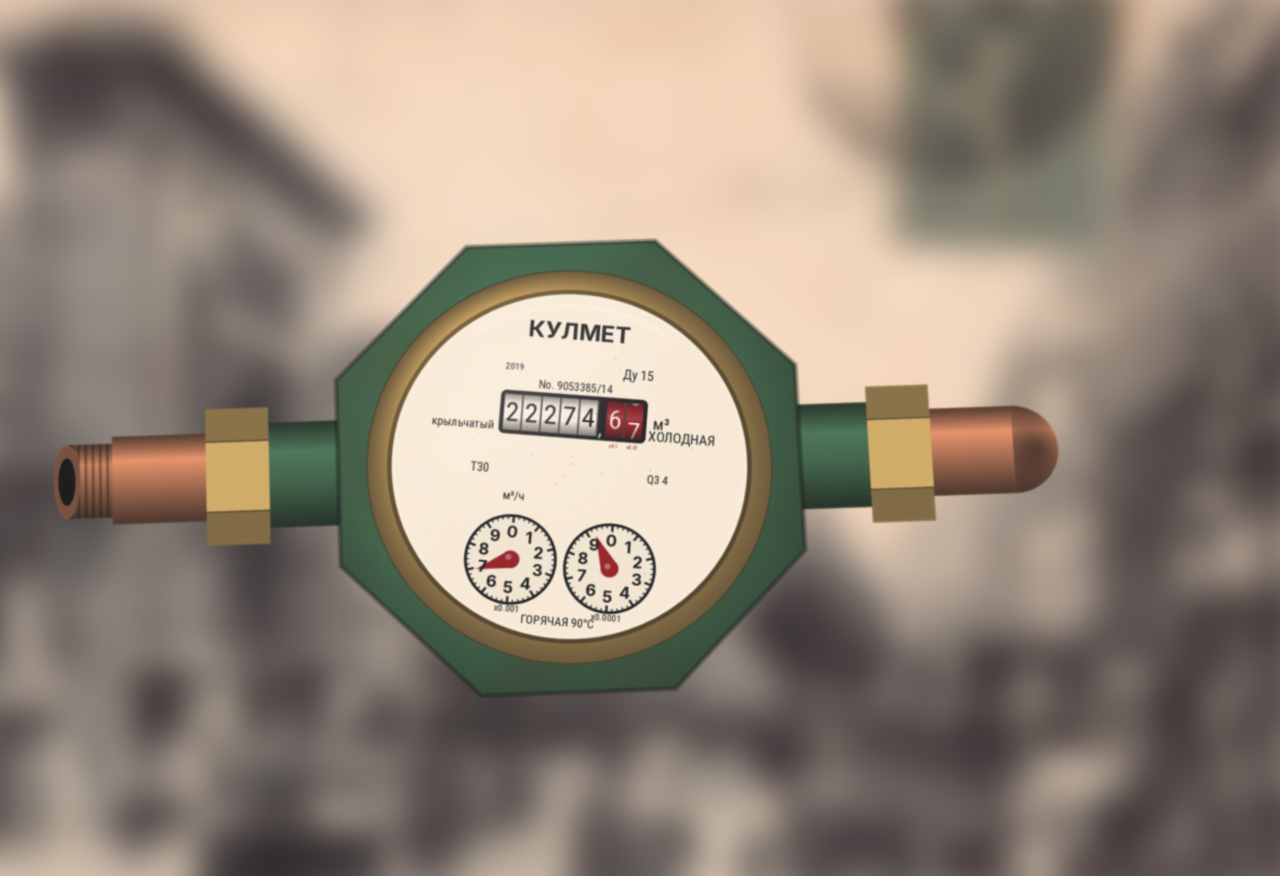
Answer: m³ 22274.6669
